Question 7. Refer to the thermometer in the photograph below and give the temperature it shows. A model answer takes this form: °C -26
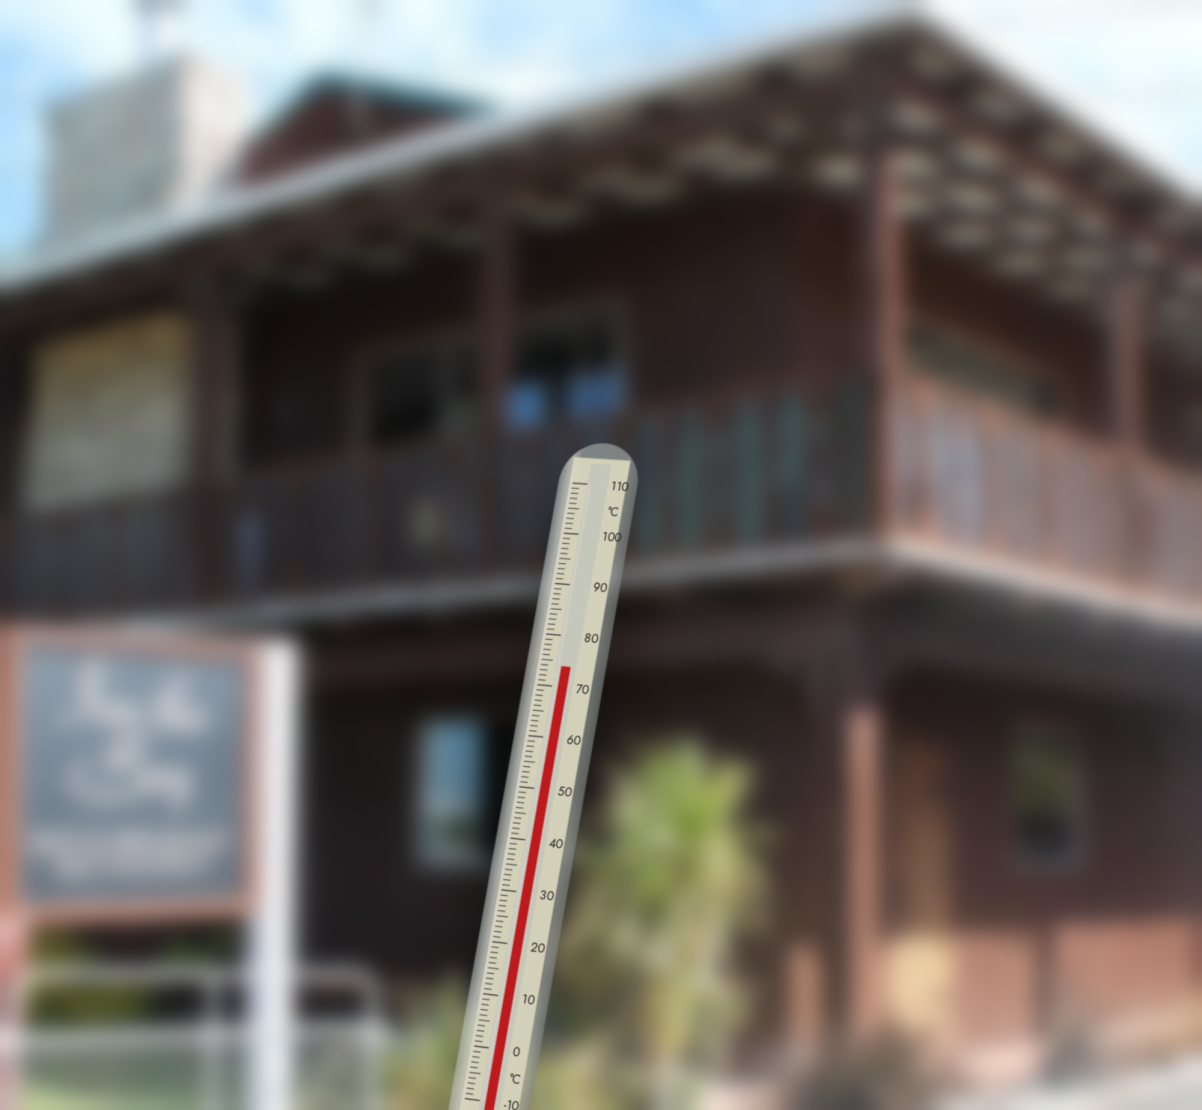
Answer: °C 74
